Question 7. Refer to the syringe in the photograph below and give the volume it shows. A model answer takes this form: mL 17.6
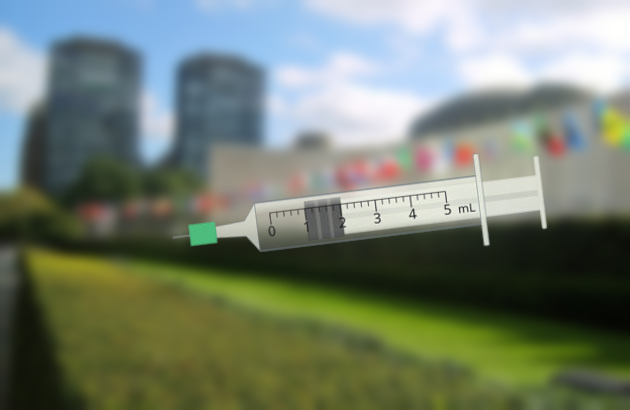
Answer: mL 1
